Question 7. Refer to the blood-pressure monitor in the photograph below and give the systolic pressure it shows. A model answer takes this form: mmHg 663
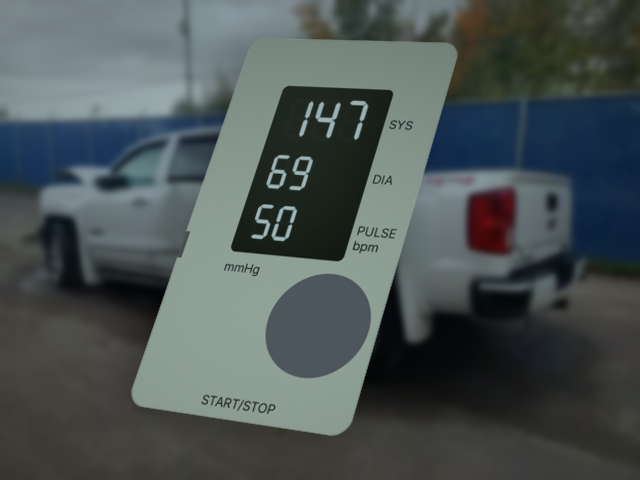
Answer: mmHg 147
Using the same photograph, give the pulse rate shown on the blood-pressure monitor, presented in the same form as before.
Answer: bpm 50
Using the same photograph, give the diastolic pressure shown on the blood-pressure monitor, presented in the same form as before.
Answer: mmHg 69
